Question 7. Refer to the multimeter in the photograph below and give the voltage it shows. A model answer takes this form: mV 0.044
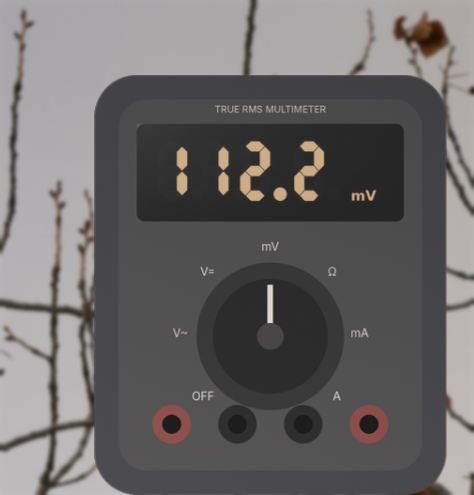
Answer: mV 112.2
